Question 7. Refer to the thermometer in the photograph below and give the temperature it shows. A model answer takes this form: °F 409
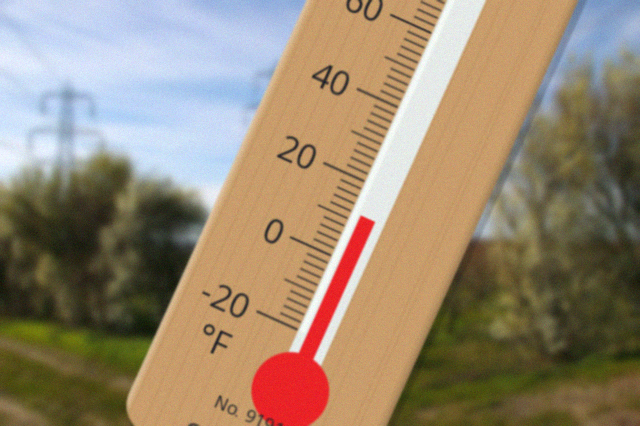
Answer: °F 12
